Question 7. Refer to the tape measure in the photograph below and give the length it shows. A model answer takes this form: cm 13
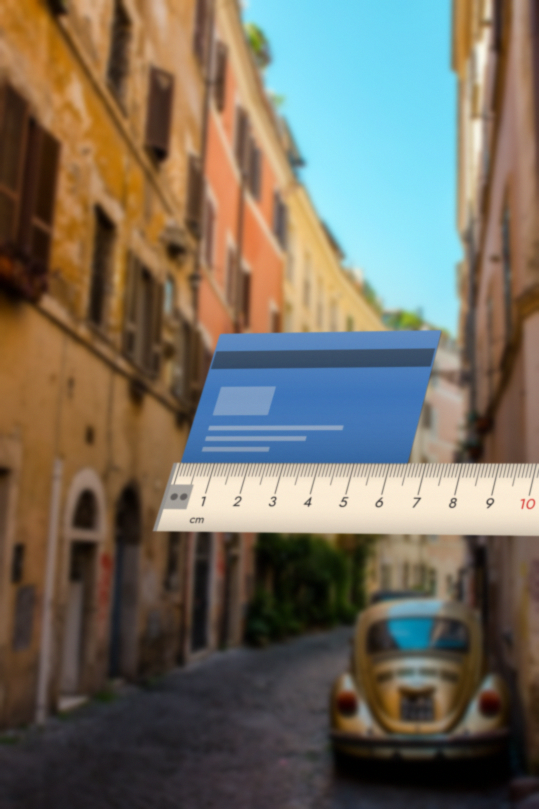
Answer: cm 6.5
